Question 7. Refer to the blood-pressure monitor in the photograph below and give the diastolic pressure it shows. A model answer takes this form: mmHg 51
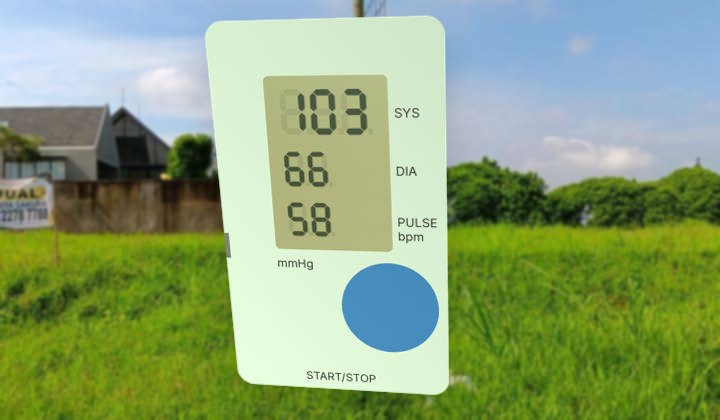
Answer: mmHg 66
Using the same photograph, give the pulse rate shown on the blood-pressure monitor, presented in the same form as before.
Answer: bpm 58
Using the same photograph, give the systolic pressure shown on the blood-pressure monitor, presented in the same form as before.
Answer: mmHg 103
